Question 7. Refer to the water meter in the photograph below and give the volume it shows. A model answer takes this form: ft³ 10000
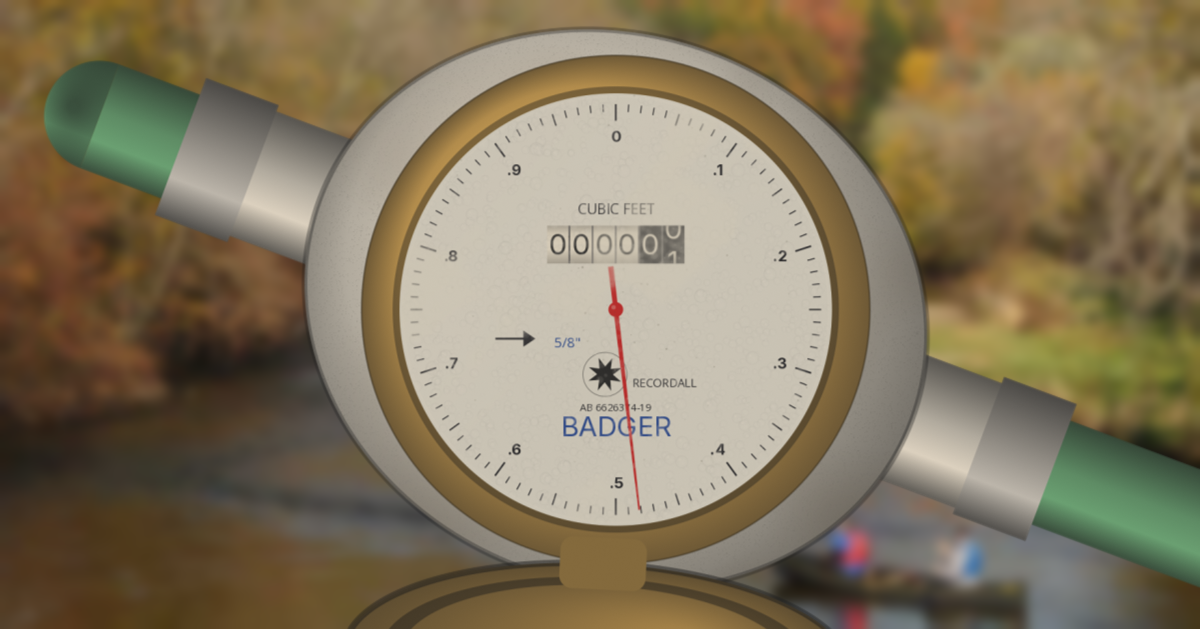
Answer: ft³ 0.48
